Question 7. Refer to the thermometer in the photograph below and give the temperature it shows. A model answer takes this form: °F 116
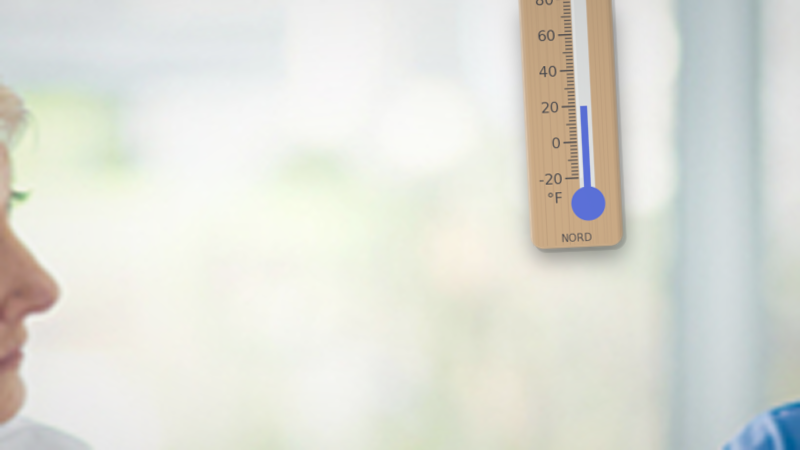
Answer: °F 20
